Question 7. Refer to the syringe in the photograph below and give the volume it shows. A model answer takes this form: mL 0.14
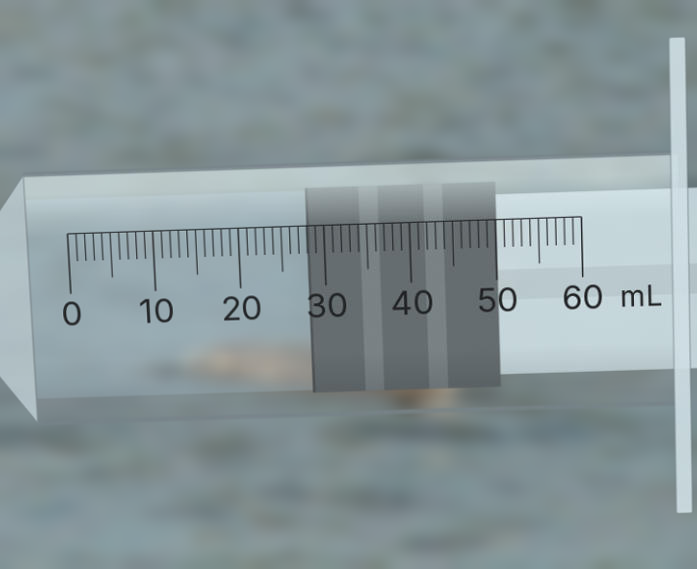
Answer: mL 28
